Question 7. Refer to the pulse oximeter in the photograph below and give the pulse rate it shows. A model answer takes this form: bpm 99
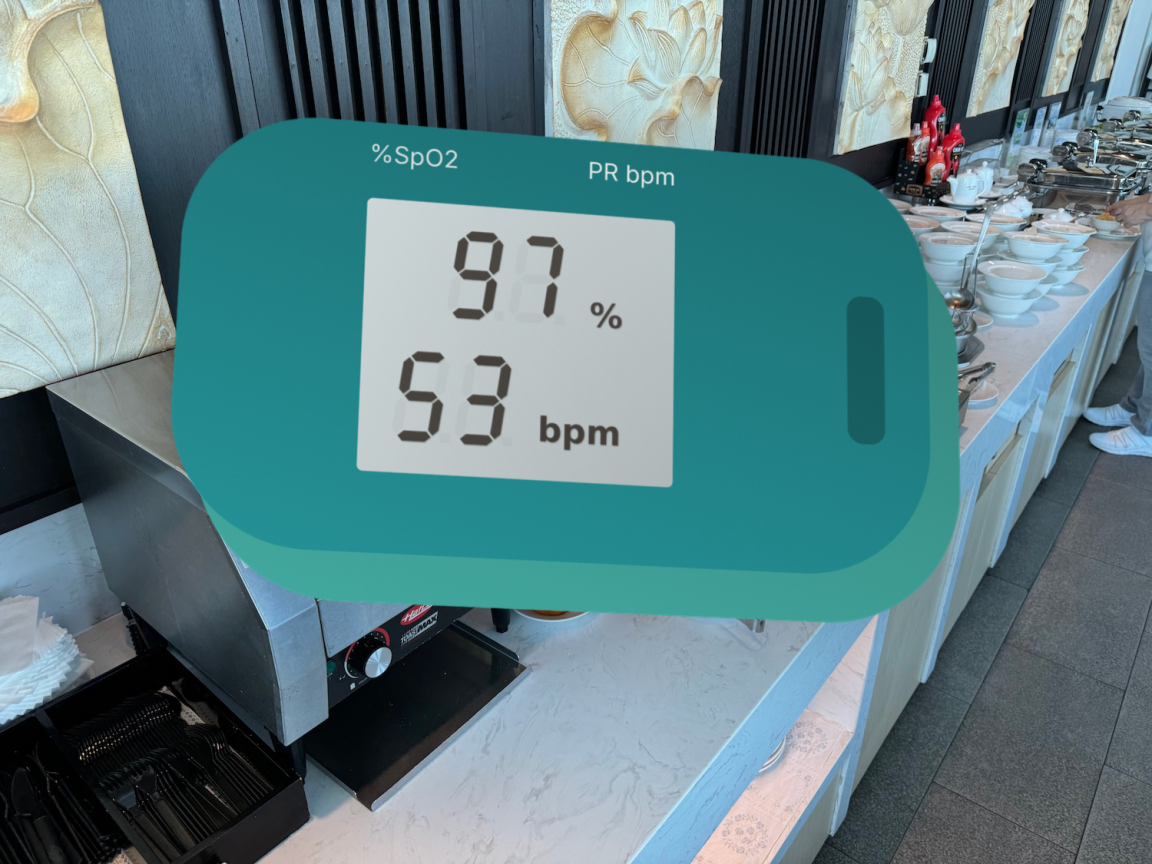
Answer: bpm 53
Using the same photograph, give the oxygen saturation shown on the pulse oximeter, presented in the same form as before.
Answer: % 97
